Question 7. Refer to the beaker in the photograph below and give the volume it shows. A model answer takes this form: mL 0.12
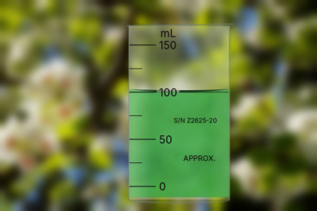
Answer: mL 100
